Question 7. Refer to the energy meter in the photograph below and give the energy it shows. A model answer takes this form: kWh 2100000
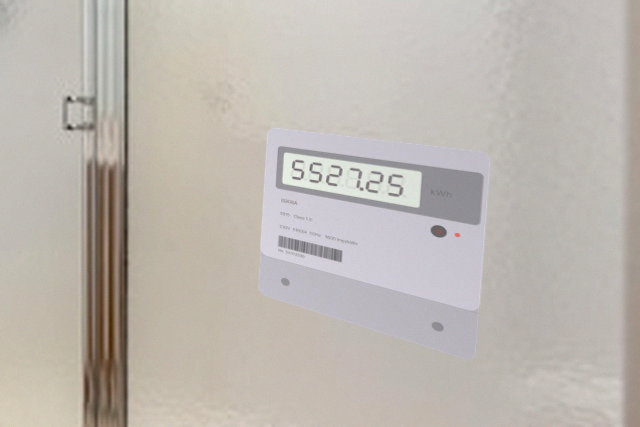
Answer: kWh 5527.25
